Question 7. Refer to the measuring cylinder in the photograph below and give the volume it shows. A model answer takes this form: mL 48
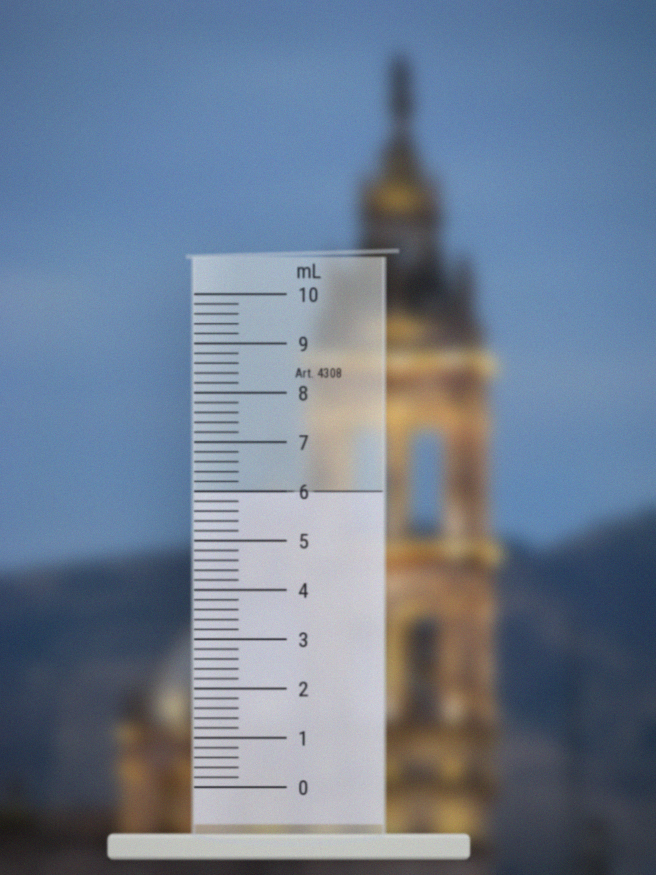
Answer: mL 6
